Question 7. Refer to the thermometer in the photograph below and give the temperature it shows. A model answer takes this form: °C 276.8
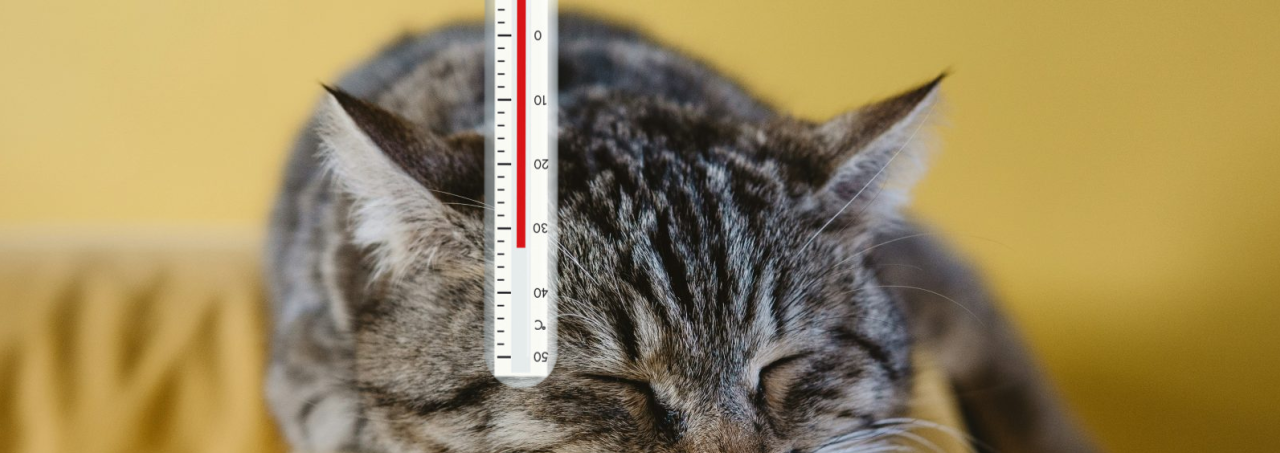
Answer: °C 33
